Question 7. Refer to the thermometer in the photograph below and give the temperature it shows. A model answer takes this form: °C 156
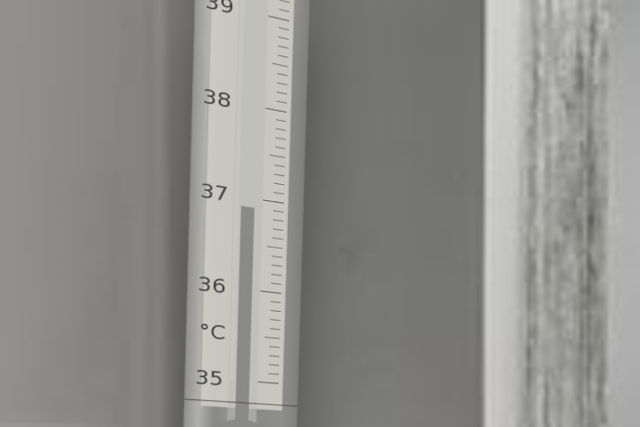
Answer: °C 36.9
